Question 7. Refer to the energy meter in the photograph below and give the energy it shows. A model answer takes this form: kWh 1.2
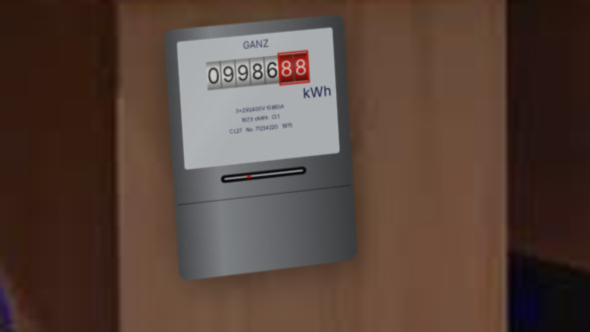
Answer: kWh 9986.88
